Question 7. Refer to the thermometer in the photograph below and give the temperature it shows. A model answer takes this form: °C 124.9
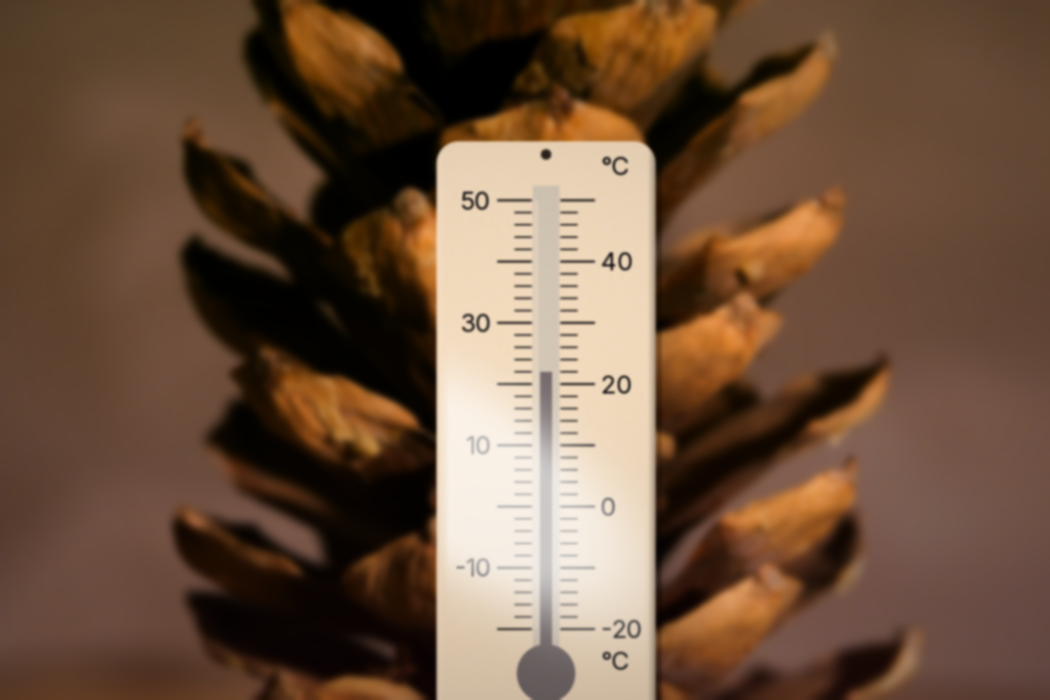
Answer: °C 22
